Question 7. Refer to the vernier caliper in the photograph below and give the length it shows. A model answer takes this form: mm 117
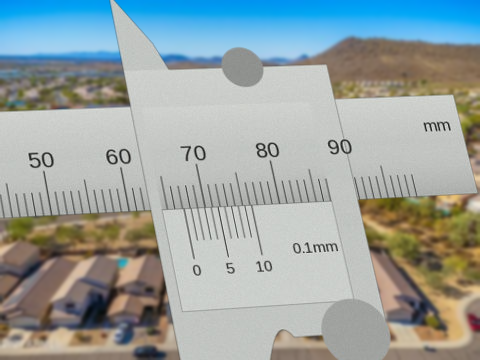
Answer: mm 67.2
